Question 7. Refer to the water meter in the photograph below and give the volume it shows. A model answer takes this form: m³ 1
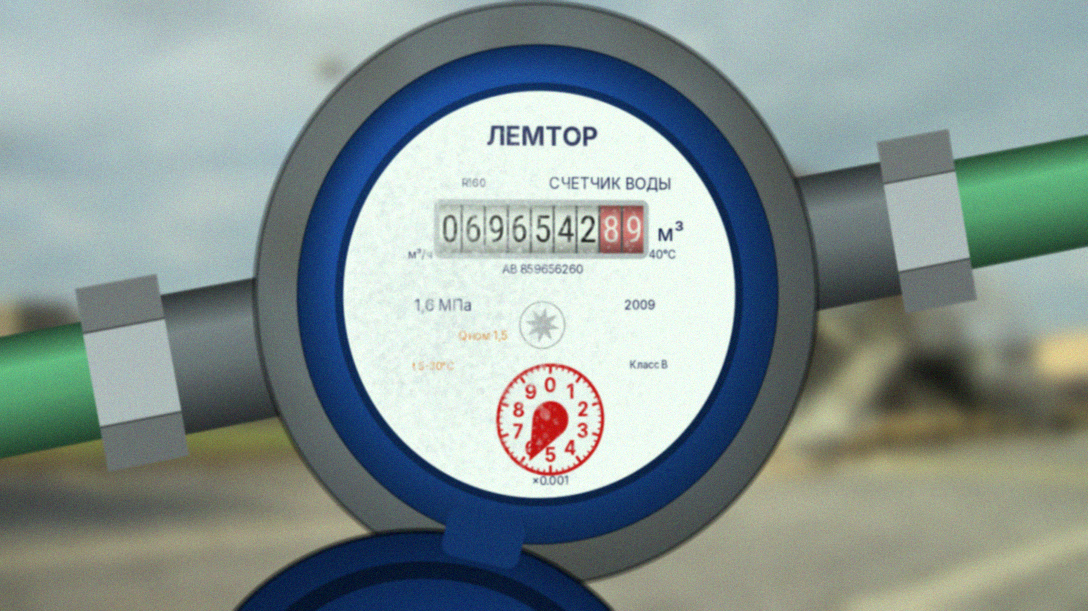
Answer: m³ 696542.895
